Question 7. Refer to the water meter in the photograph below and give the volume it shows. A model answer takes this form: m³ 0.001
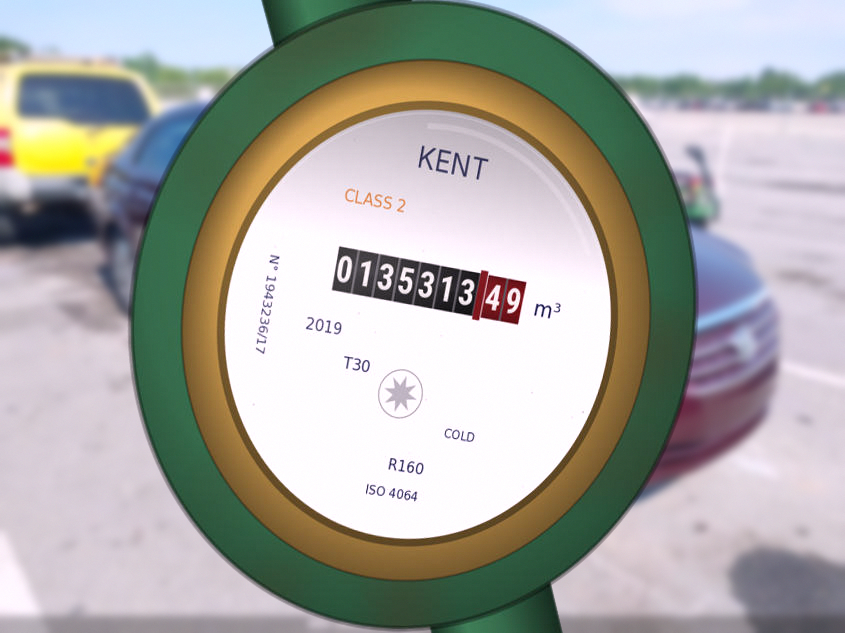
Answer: m³ 135313.49
